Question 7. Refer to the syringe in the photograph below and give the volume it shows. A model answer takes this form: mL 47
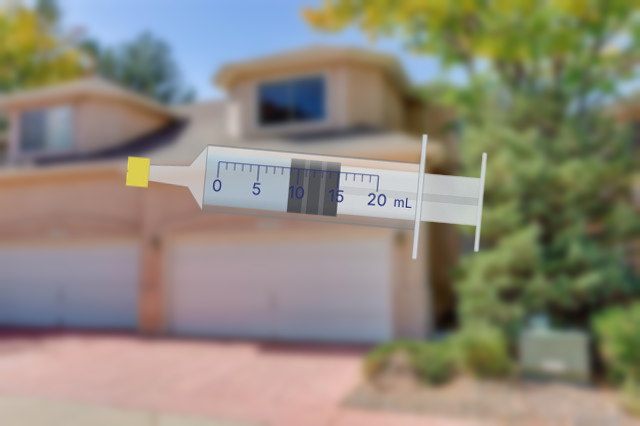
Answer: mL 9
